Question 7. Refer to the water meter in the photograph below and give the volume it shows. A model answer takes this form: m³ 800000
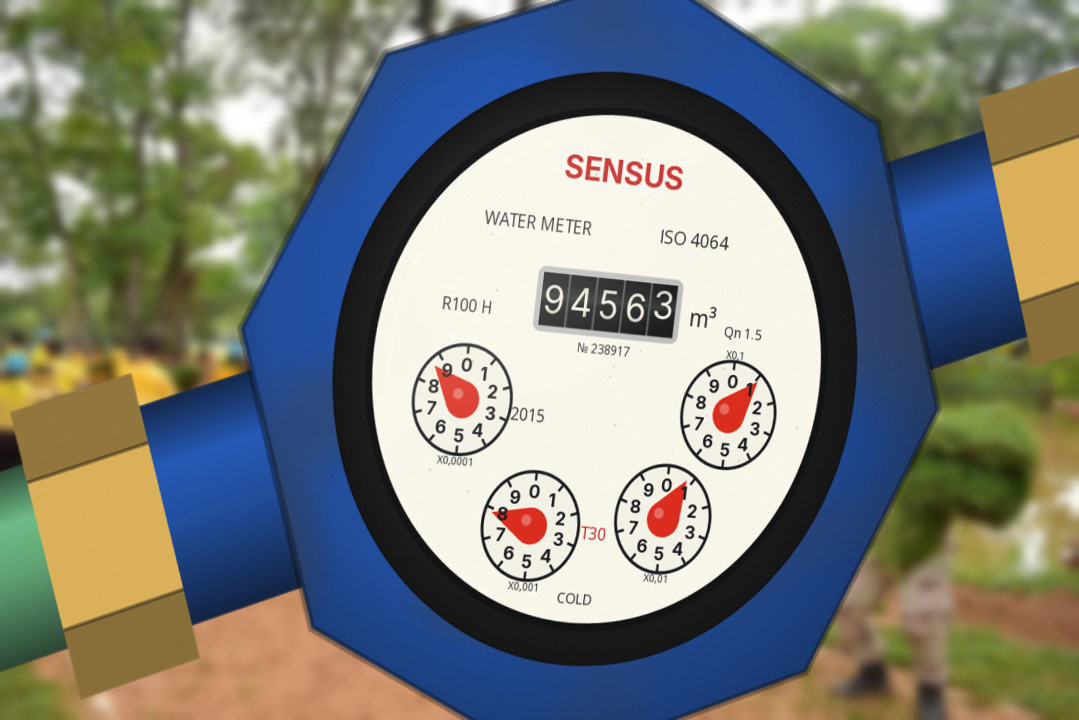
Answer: m³ 94563.1078
